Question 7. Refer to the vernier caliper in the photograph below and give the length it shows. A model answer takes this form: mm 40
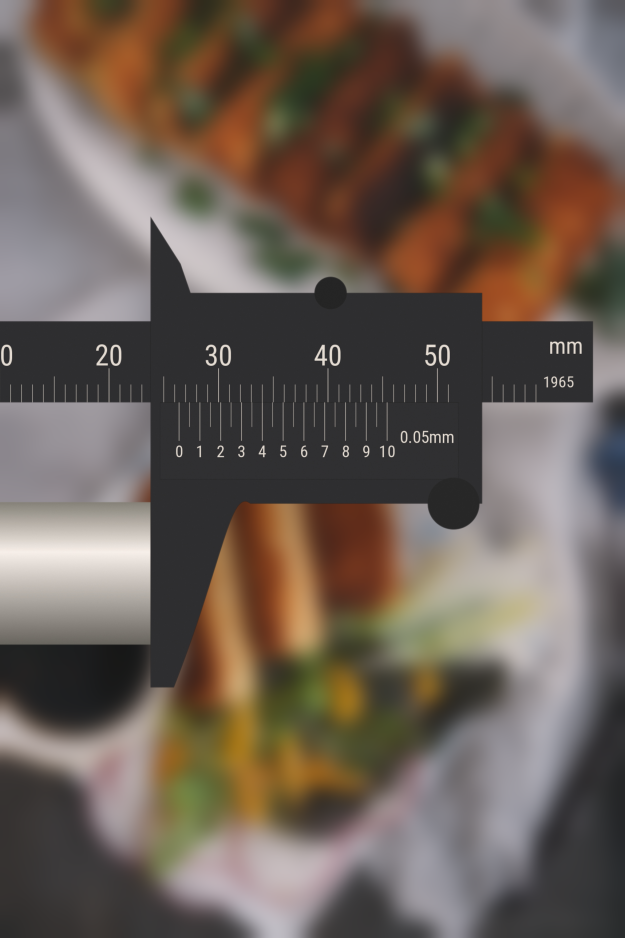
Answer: mm 26.4
